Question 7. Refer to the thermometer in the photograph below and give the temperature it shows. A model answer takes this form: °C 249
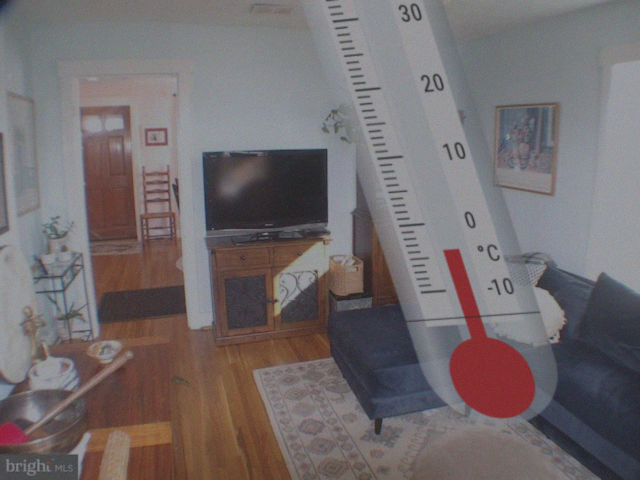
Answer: °C -4
